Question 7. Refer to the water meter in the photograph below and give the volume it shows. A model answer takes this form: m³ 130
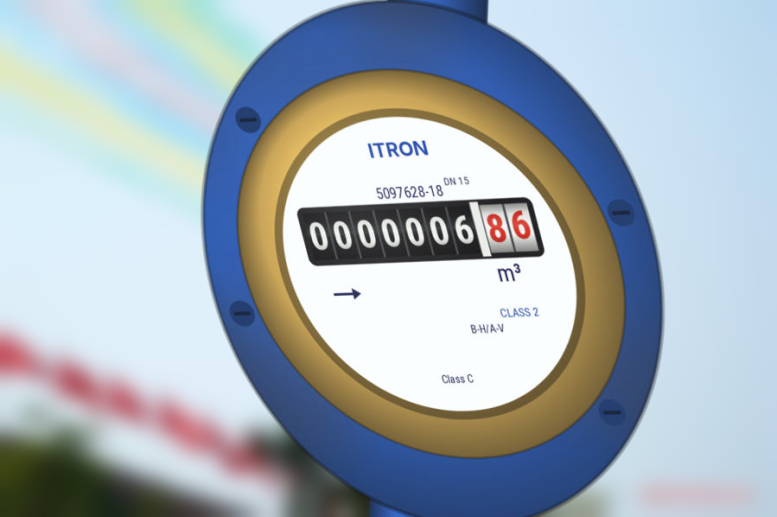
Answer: m³ 6.86
